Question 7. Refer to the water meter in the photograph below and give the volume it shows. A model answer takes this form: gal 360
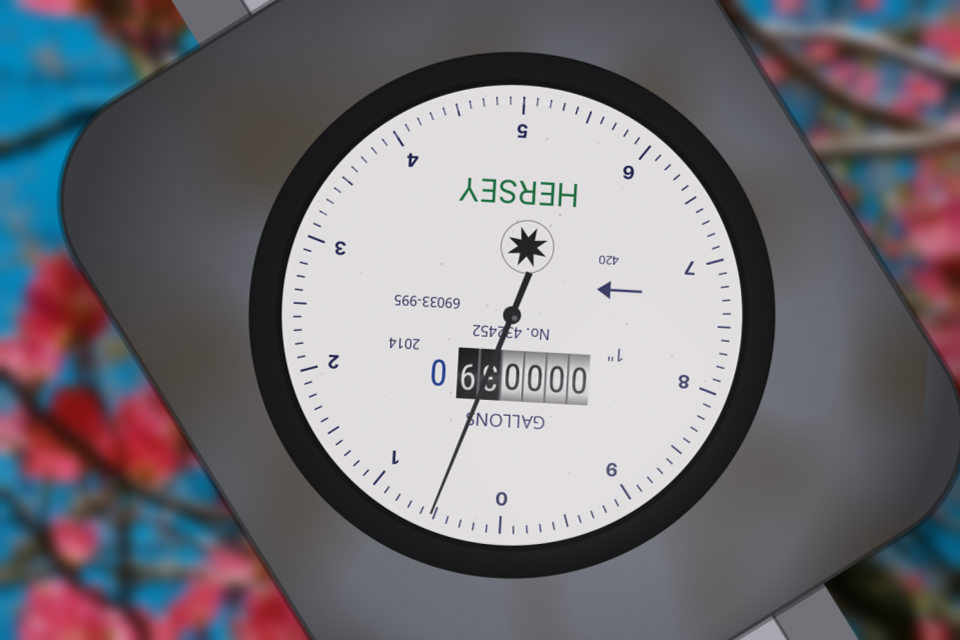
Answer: gal 390.5
